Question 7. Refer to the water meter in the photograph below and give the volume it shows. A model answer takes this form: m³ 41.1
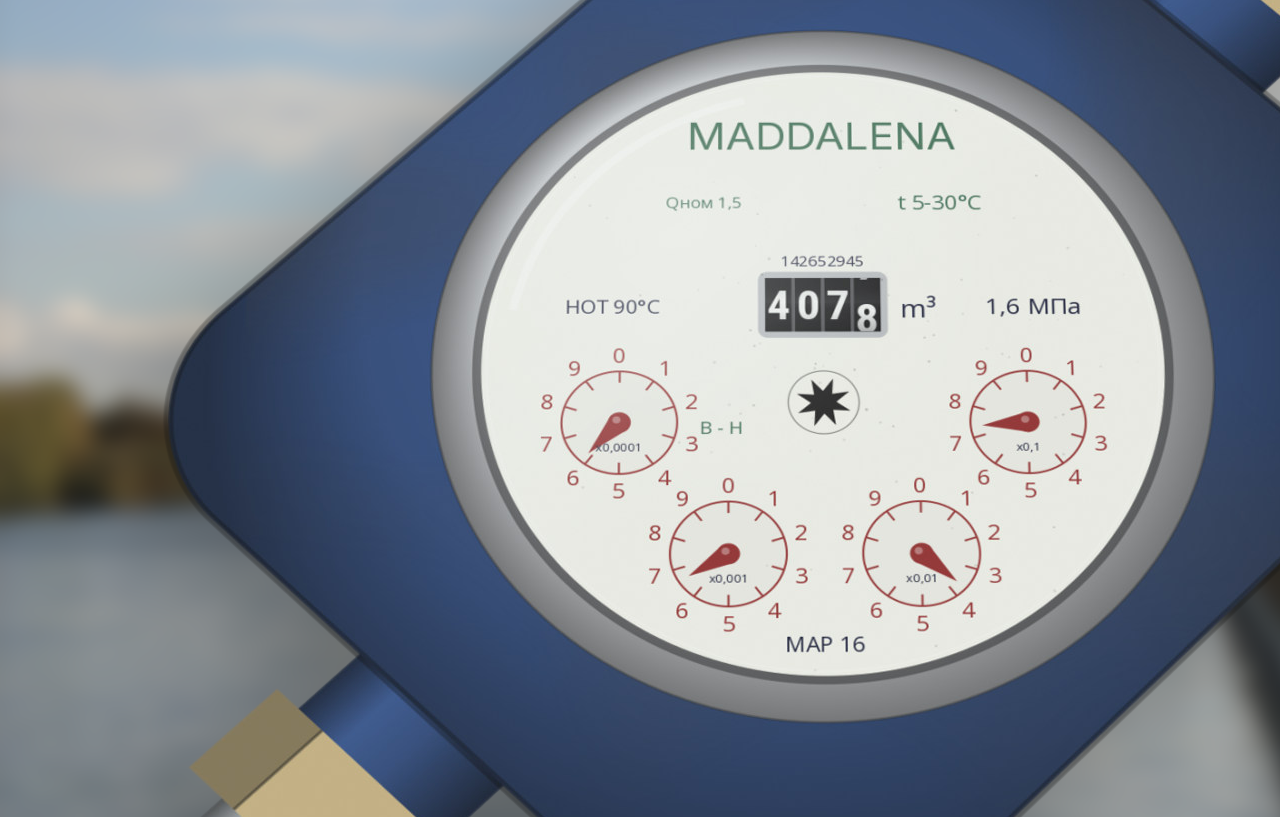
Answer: m³ 4077.7366
